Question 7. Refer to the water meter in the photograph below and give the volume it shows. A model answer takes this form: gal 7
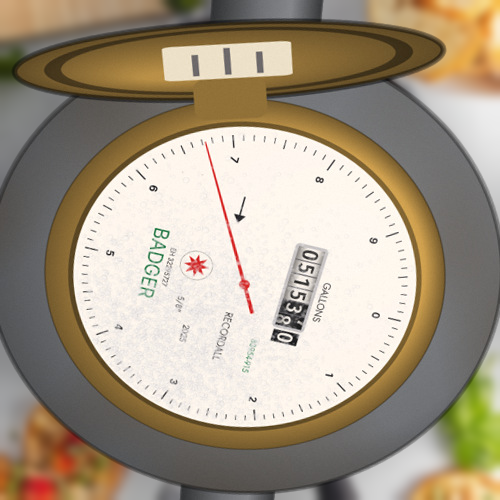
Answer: gal 515376.7
